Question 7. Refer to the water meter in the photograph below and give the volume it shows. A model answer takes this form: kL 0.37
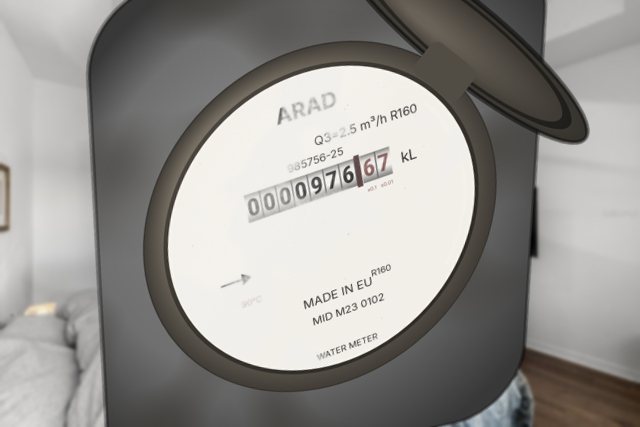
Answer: kL 976.67
